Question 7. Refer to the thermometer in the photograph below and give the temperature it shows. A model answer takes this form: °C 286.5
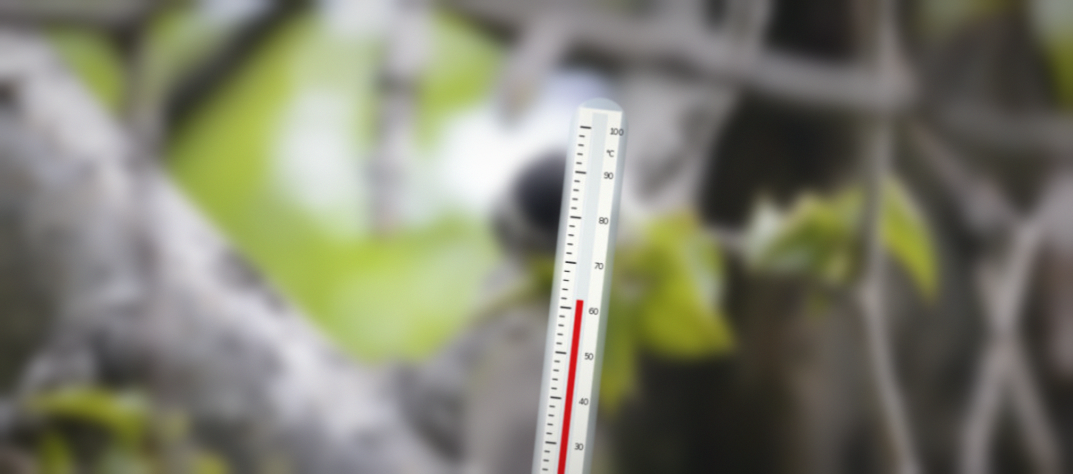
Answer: °C 62
